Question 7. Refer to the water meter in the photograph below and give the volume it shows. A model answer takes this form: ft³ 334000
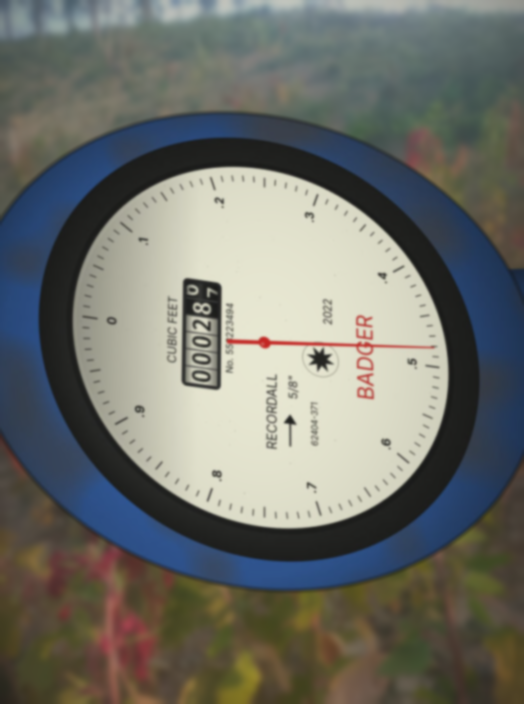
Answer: ft³ 286.48
